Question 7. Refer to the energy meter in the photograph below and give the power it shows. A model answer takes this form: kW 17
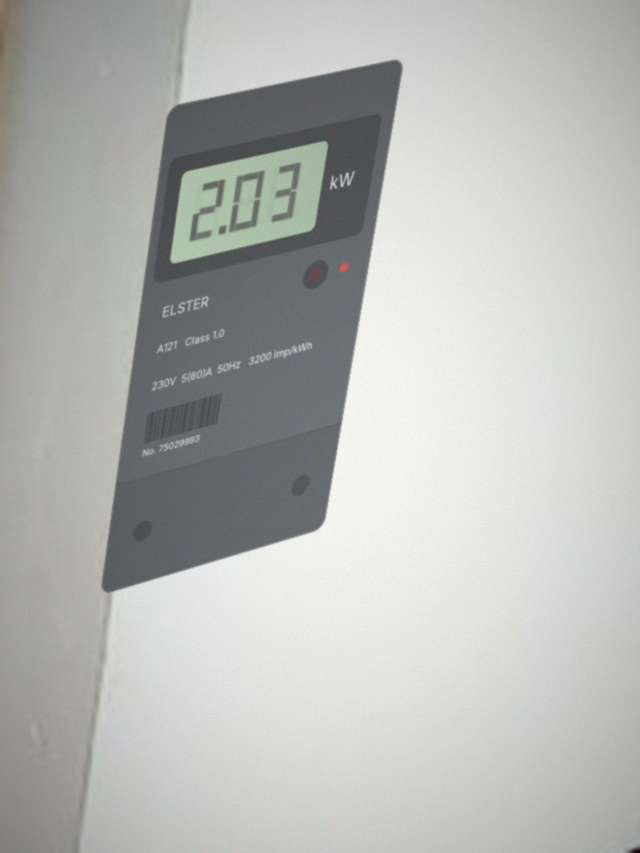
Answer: kW 2.03
